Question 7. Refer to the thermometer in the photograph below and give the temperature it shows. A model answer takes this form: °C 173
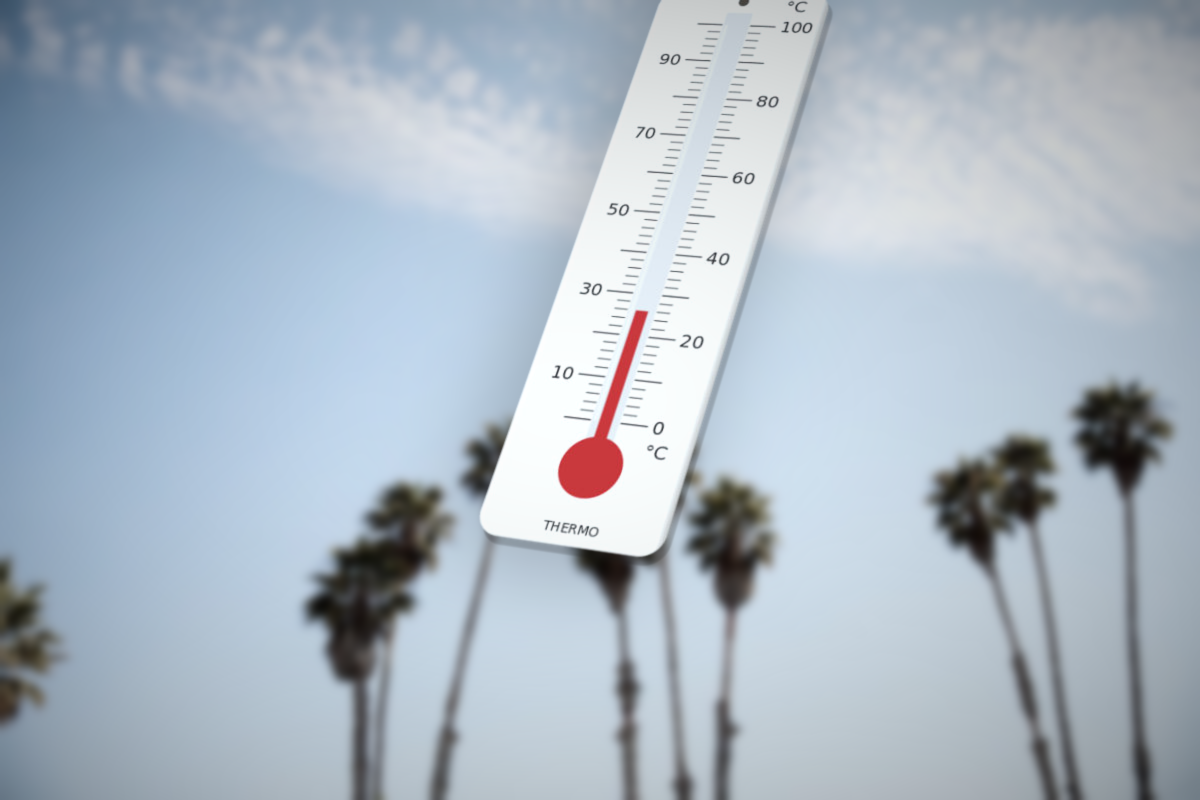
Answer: °C 26
